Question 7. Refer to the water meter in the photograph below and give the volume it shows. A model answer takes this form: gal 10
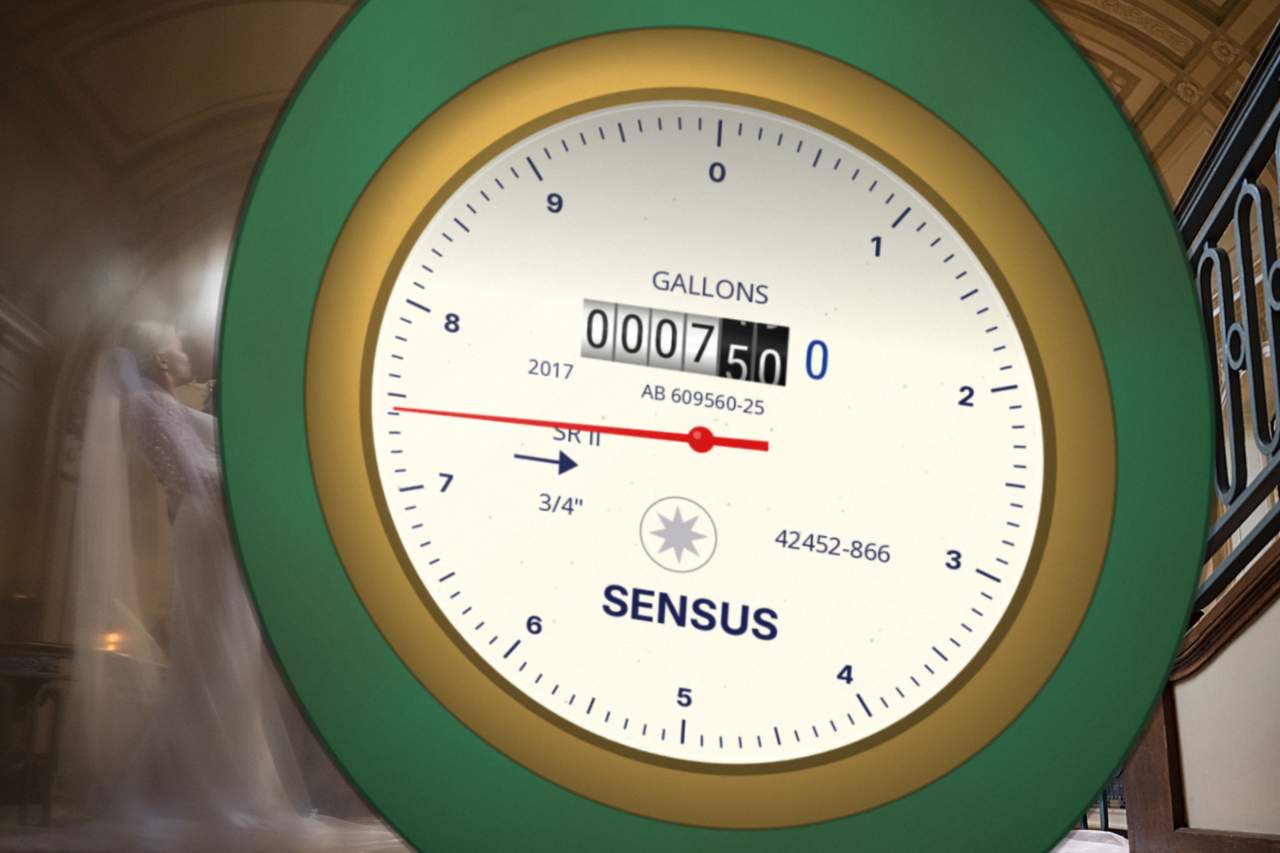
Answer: gal 7497.4
